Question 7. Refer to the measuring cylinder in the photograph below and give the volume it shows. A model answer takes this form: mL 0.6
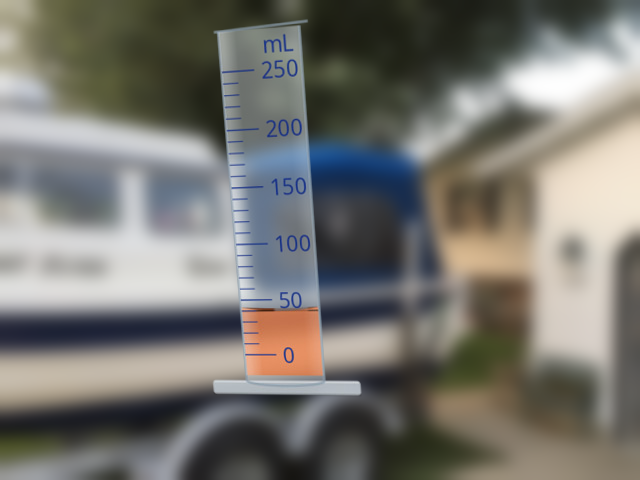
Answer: mL 40
